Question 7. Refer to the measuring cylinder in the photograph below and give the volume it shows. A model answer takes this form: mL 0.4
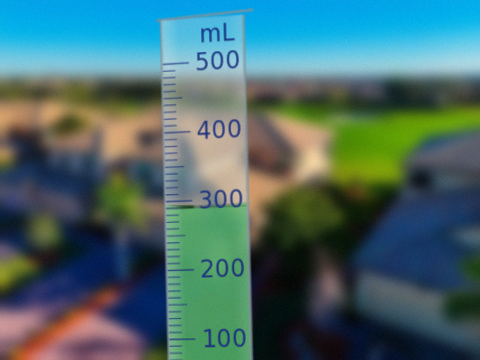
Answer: mL 290
